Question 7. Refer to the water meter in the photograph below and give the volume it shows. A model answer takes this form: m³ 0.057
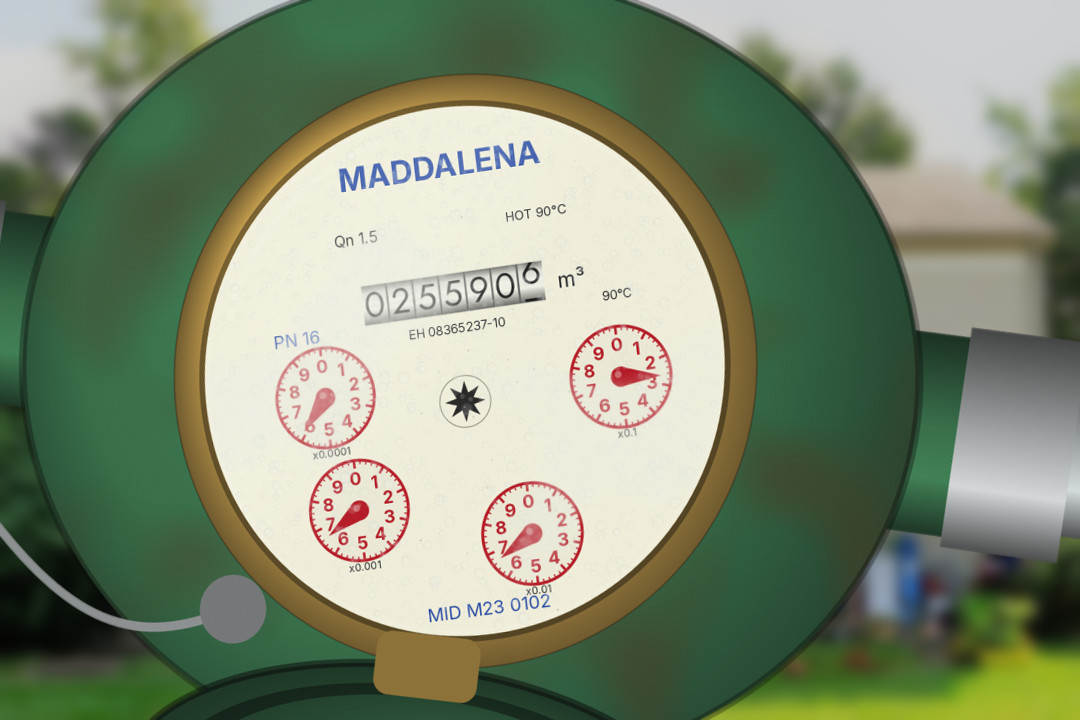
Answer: m³ 255906.2666
